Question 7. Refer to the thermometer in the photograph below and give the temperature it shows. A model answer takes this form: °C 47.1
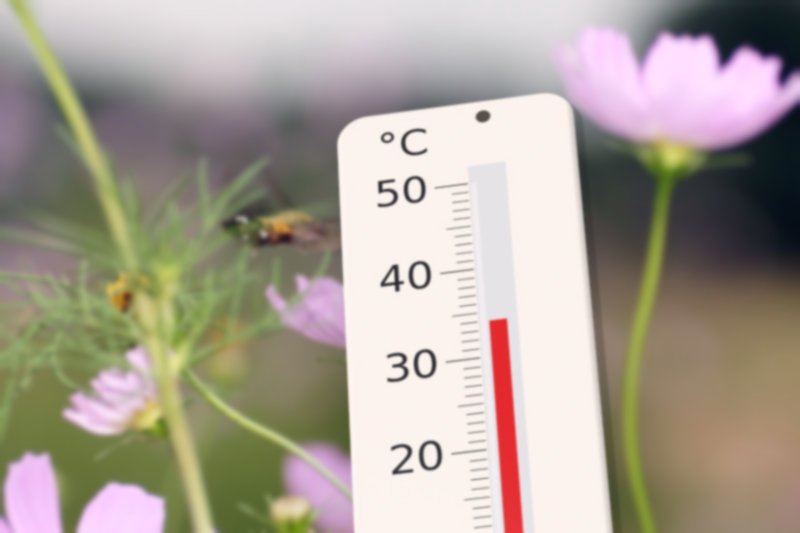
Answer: °C 34
